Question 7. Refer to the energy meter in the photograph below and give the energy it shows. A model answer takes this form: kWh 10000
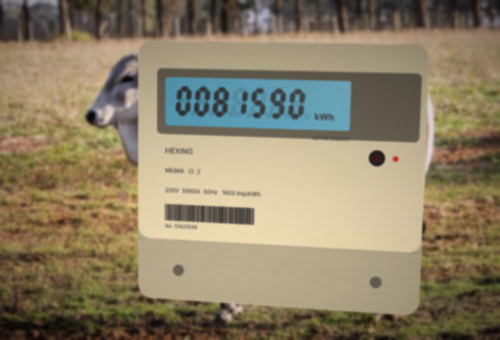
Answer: kWh 81590
